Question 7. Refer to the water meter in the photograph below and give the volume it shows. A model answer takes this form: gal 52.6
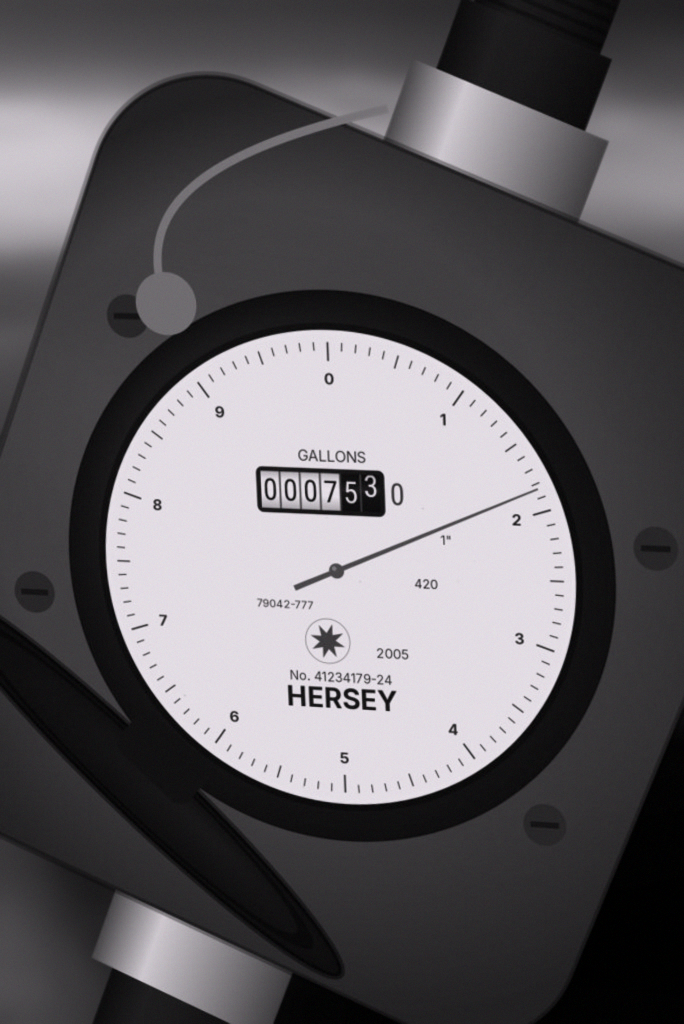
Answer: gal 7531.8
